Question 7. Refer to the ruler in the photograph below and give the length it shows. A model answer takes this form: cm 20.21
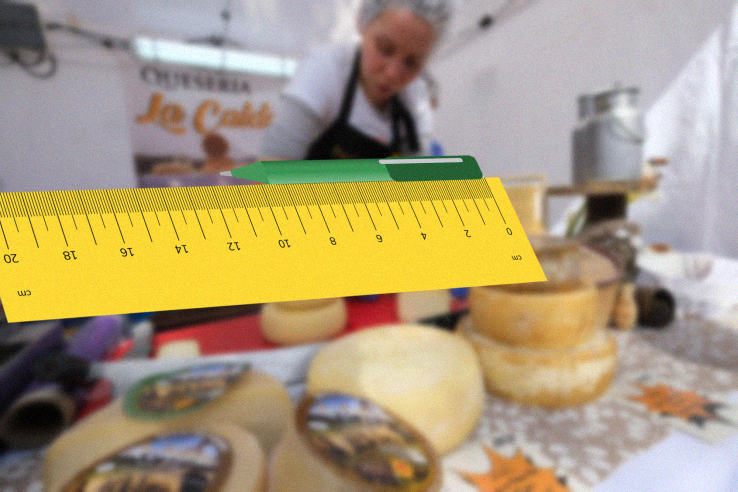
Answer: cm 11.5
